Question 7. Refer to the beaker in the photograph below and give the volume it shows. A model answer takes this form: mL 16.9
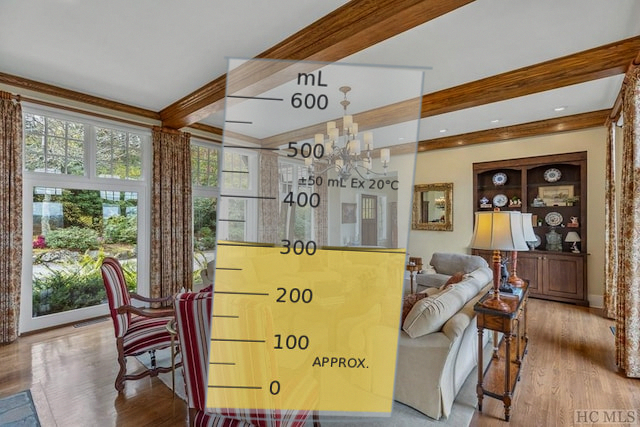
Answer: mL 300
